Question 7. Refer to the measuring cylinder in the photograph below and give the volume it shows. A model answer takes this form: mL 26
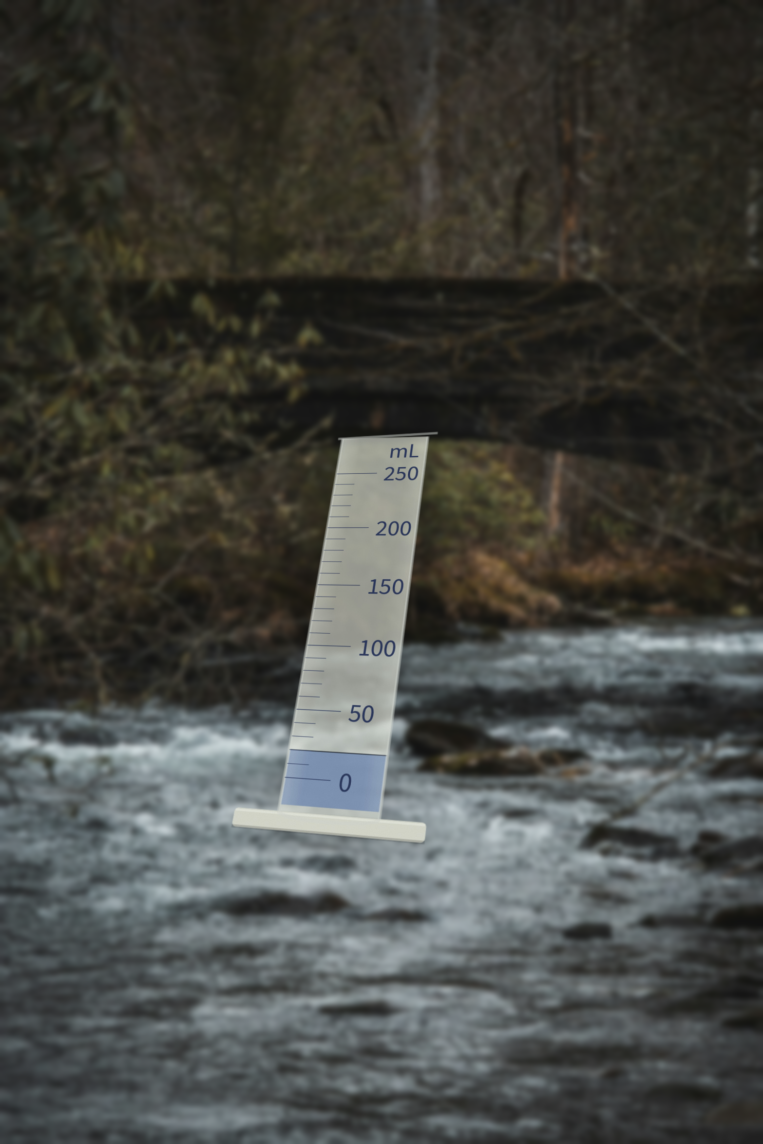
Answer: mL 20
